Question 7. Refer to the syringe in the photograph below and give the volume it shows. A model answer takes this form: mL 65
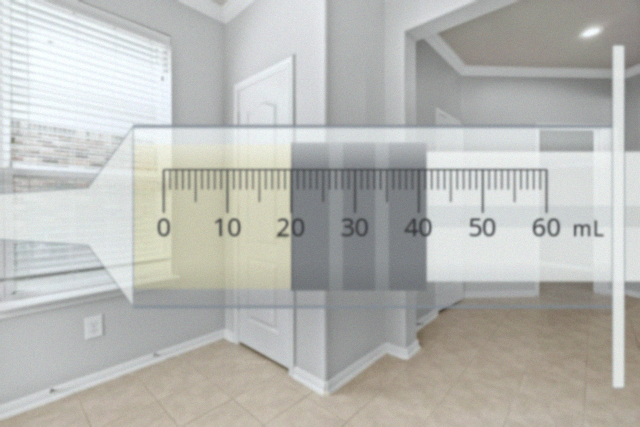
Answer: mL 20
